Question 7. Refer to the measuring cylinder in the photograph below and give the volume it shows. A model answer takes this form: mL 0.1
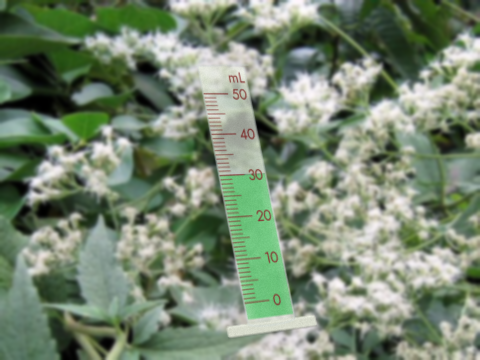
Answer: mL 30
